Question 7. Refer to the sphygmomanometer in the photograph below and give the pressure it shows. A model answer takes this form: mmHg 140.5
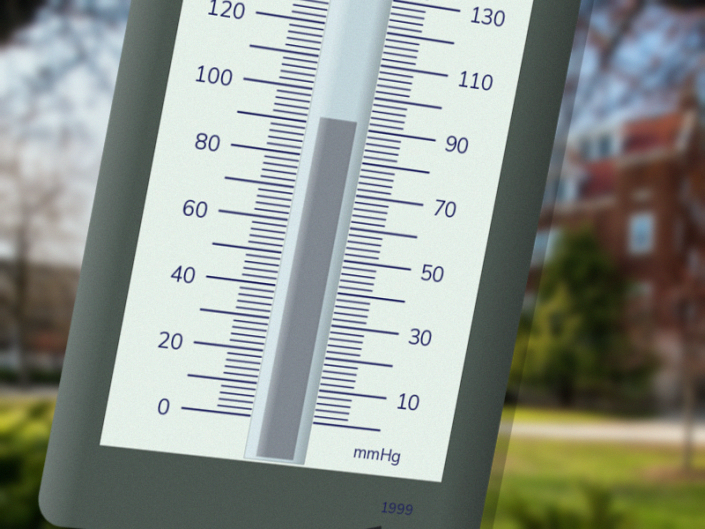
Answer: mmHg 92
